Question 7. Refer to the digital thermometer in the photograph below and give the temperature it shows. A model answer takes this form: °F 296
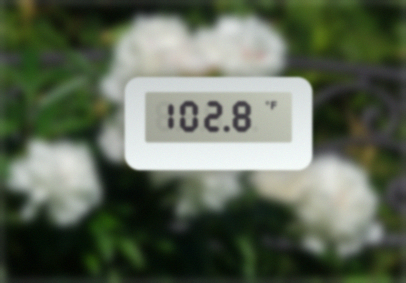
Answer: °F 102.8
